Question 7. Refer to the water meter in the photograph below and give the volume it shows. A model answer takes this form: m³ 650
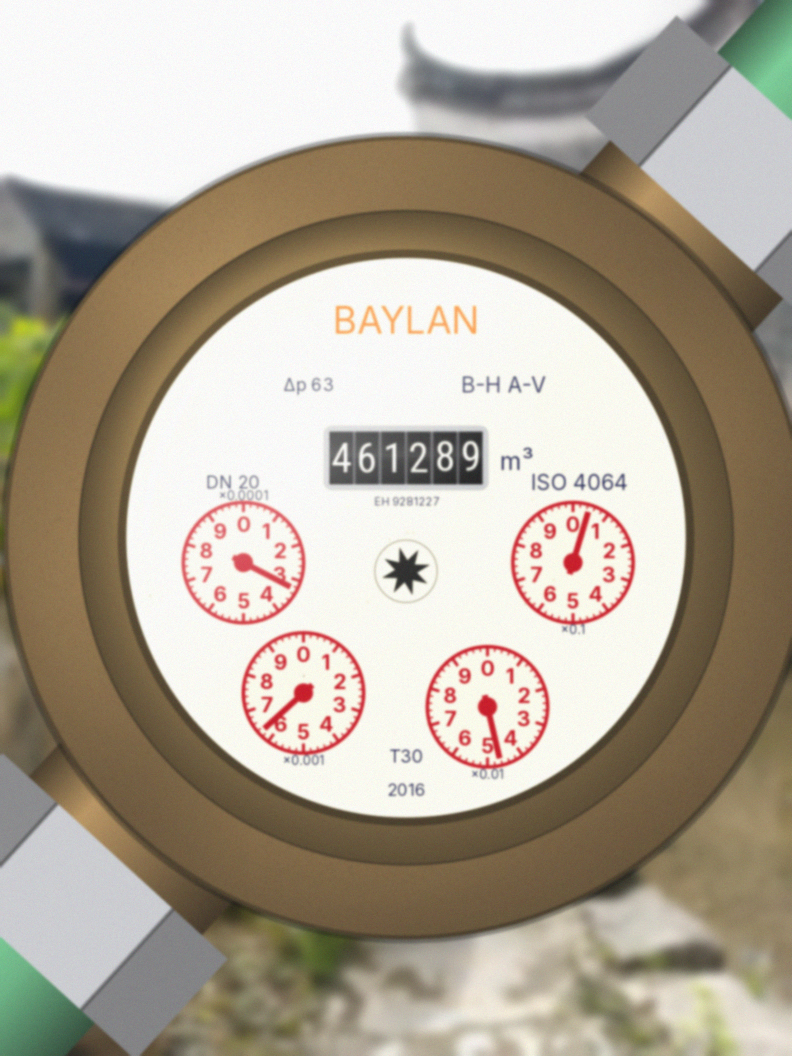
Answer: m³ 461289.0463
